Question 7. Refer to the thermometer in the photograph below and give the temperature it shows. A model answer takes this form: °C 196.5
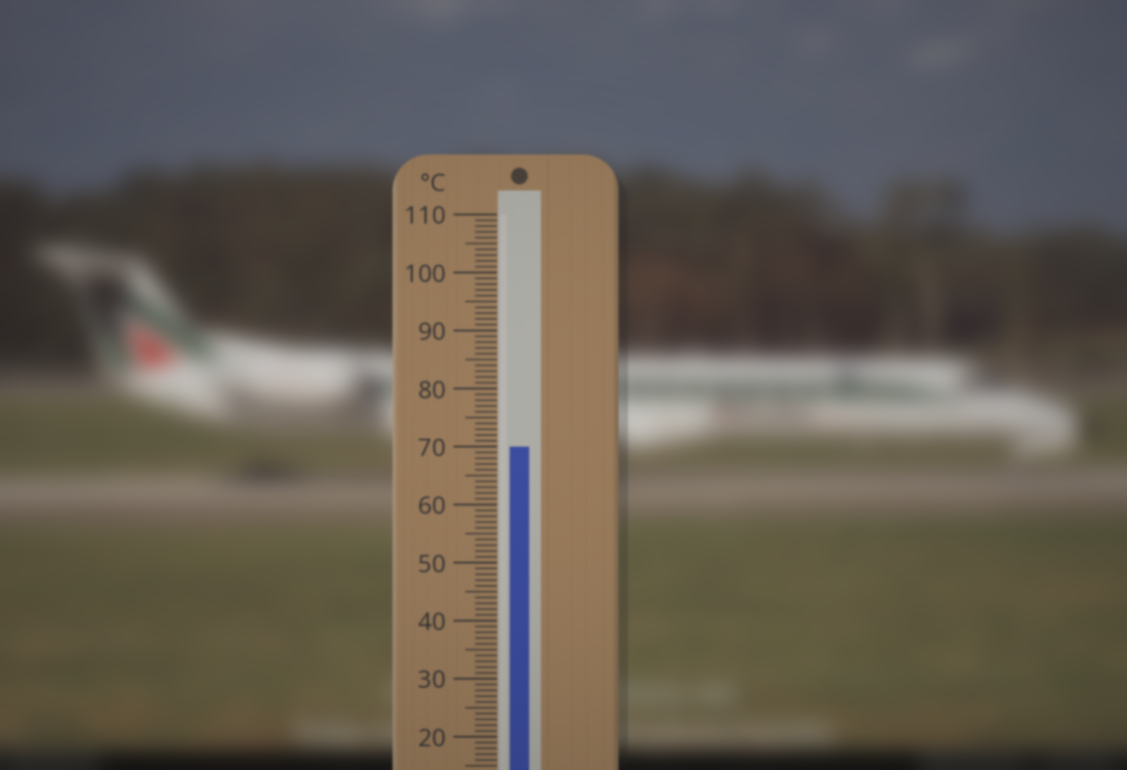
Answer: °C 70
